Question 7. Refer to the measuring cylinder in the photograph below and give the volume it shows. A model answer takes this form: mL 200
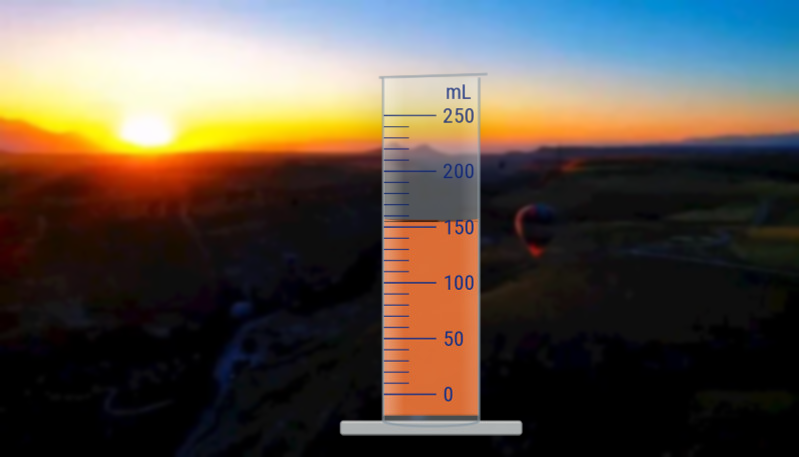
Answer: mL 155
